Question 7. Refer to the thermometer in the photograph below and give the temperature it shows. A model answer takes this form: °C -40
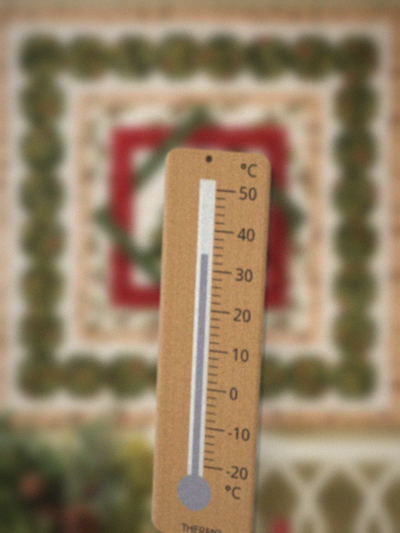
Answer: °C 34
